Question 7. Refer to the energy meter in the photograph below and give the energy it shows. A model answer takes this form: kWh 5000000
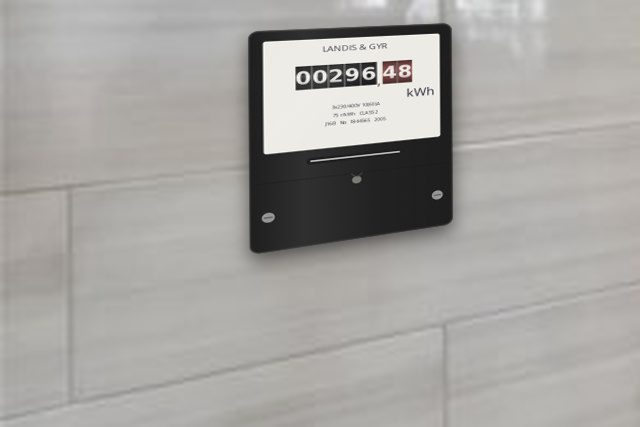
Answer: kWh 296.48
